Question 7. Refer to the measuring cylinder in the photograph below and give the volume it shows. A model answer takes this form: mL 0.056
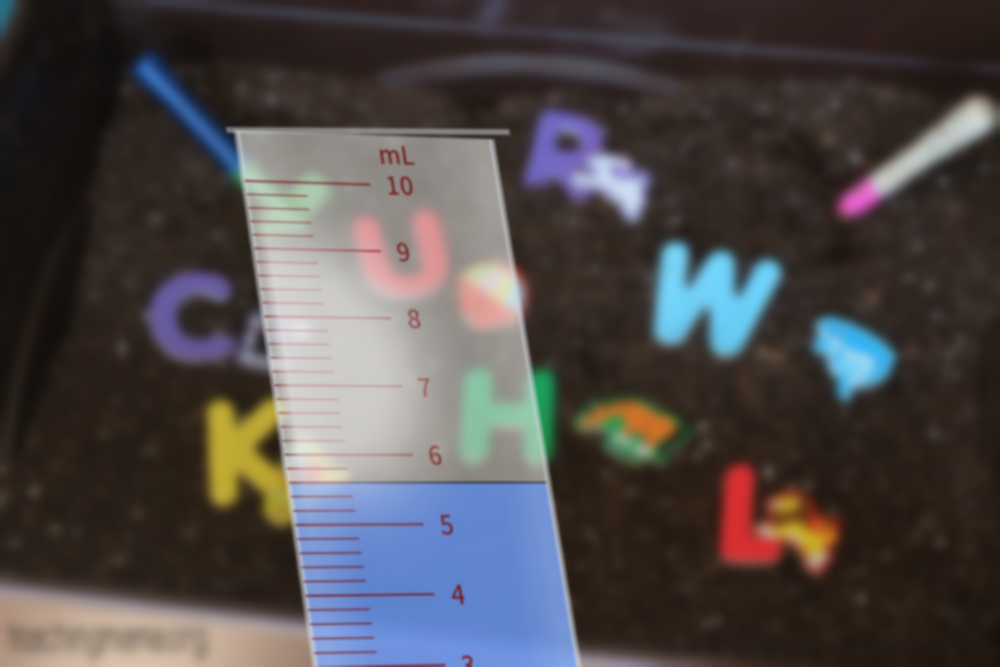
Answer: mL 5.6
